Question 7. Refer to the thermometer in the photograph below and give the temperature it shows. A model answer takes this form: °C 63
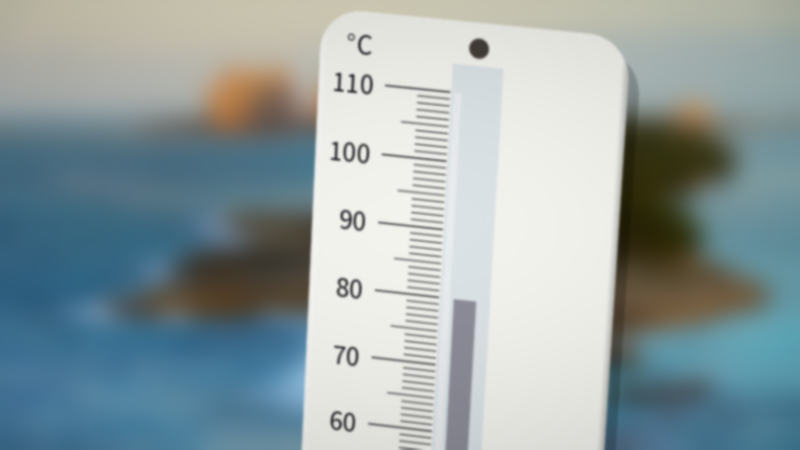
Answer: °C 80
